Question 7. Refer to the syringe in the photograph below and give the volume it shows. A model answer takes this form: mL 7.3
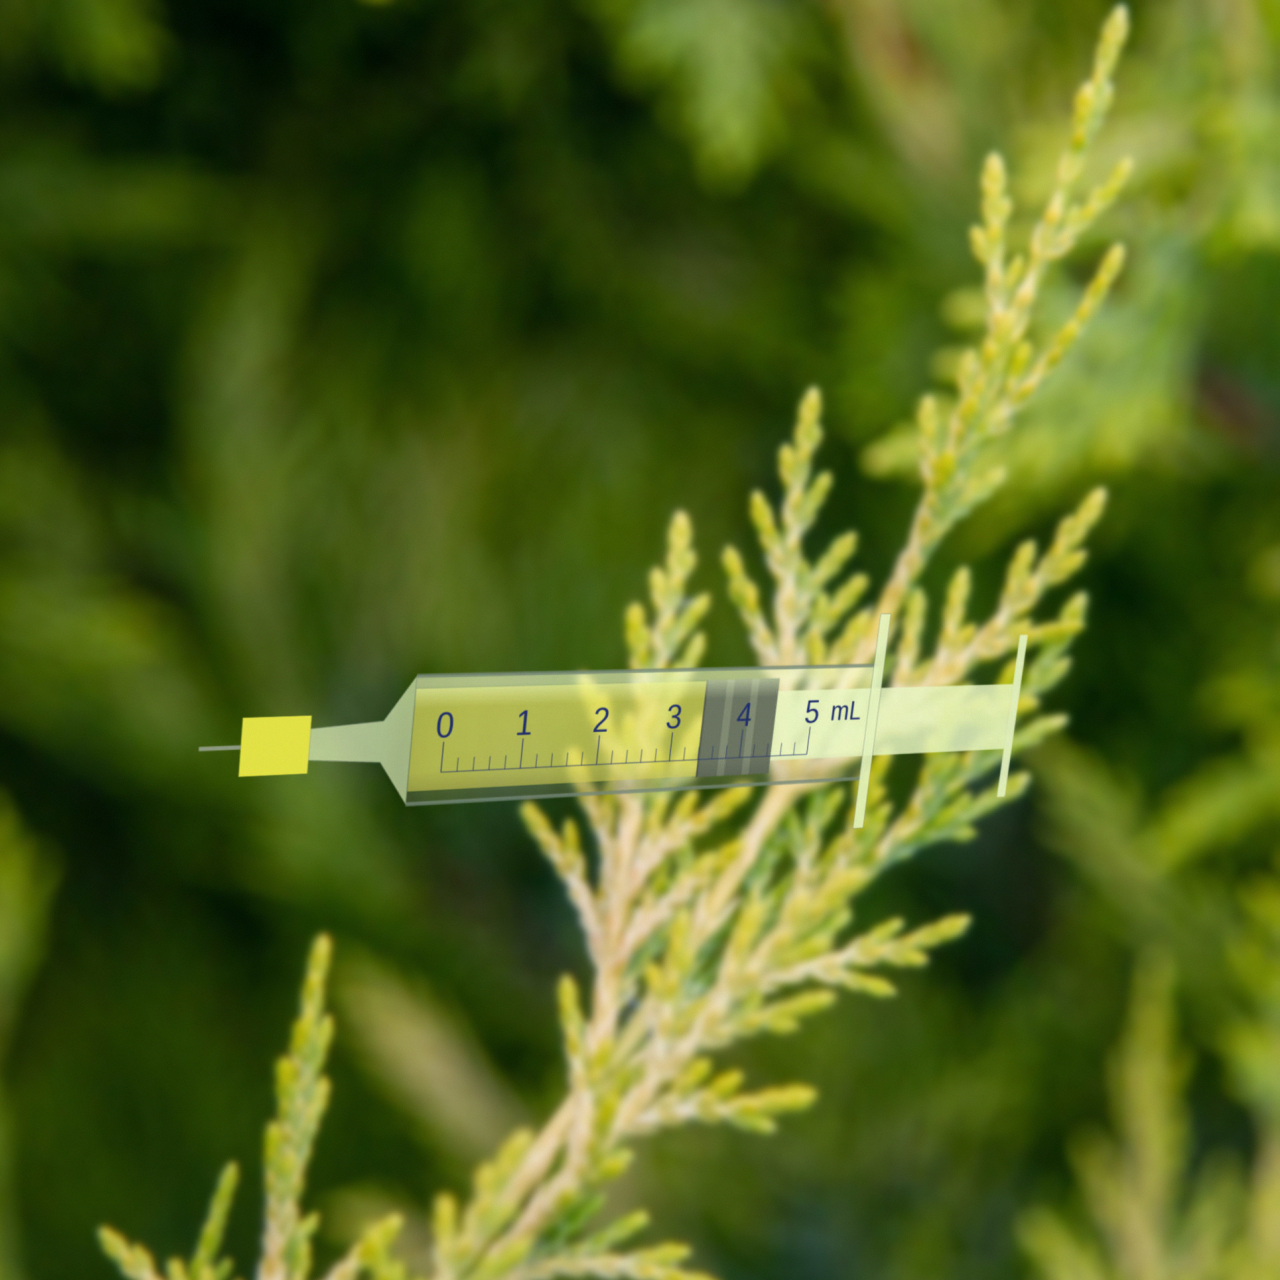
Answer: mL 3.4
